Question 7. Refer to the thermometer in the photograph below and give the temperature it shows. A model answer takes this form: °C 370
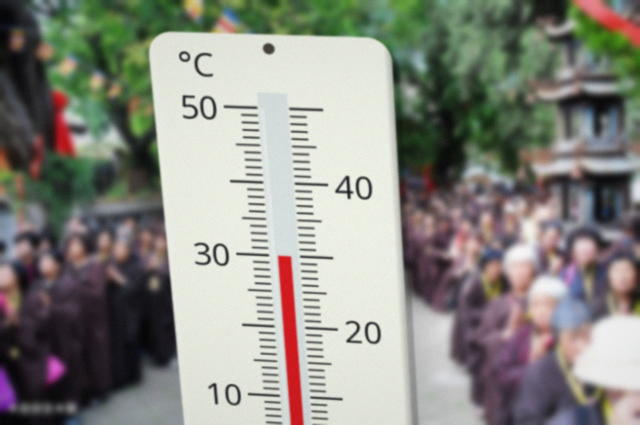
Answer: °C 30
